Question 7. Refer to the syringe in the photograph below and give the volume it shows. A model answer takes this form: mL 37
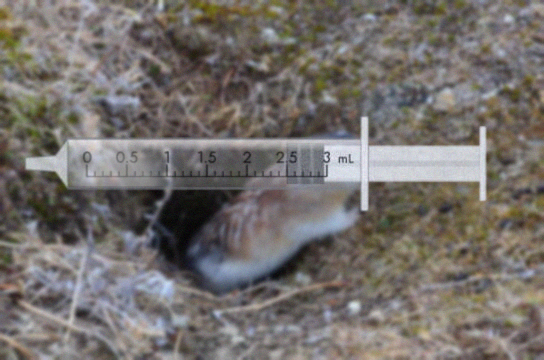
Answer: mL 2.5
